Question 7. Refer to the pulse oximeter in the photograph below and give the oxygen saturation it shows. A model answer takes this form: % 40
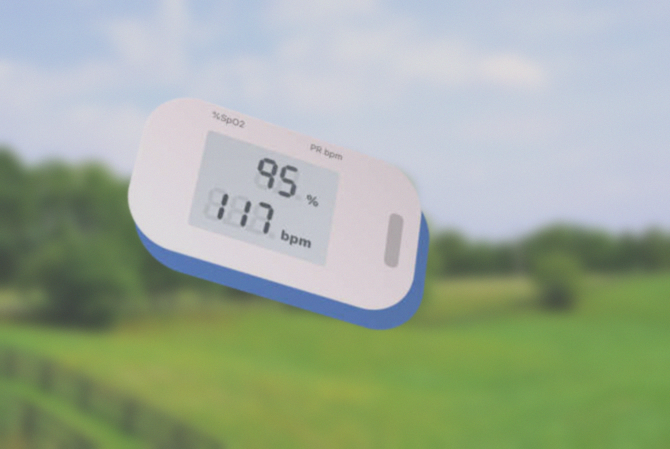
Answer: % 95
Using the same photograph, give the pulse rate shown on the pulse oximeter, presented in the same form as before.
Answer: bpm 117
